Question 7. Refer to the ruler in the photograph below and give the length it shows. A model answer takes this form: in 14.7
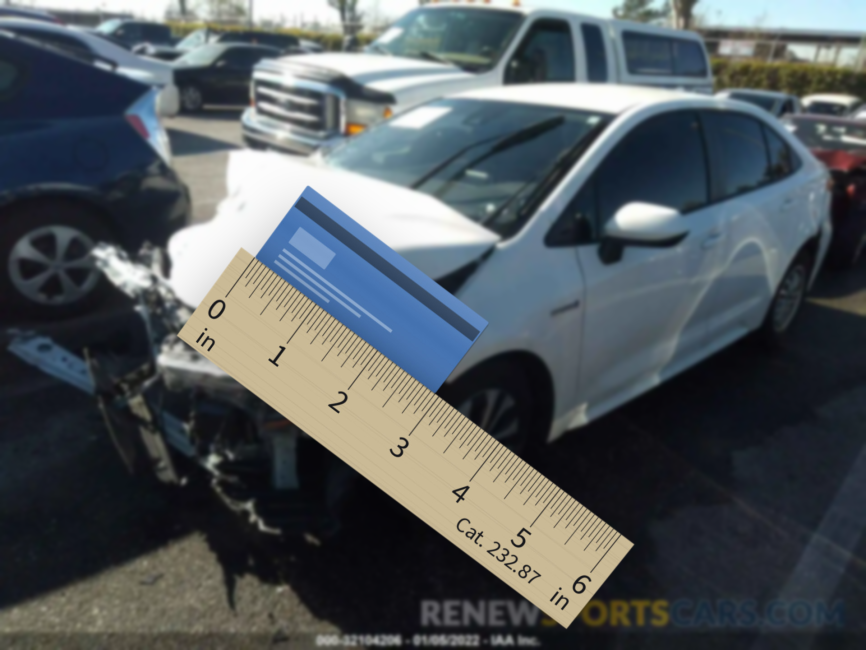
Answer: in 2.9375
